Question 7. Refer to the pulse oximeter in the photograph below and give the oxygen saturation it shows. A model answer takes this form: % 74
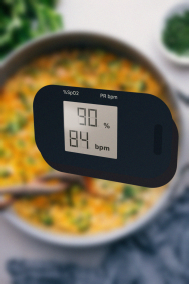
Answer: % 90
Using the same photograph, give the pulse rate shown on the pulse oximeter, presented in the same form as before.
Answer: bpm 84
